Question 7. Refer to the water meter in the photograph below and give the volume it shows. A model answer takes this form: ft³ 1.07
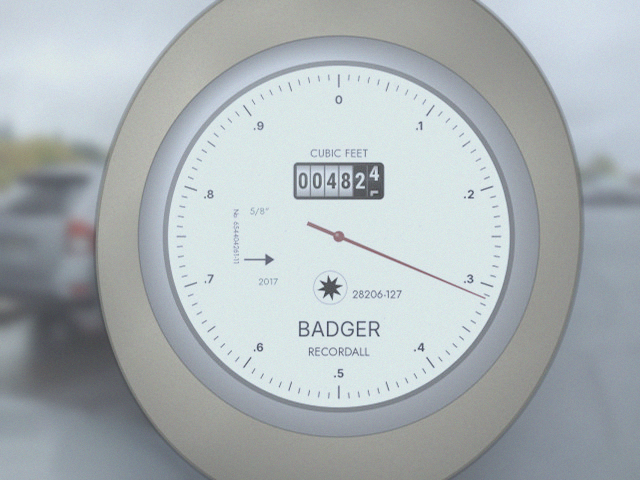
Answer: ft³ 4824.31
